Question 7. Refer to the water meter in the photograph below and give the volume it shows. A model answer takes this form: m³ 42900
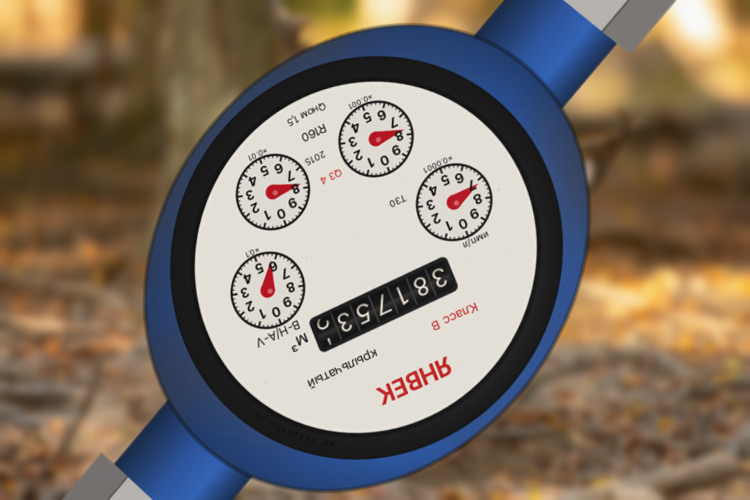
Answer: m³ 3817531.5777
